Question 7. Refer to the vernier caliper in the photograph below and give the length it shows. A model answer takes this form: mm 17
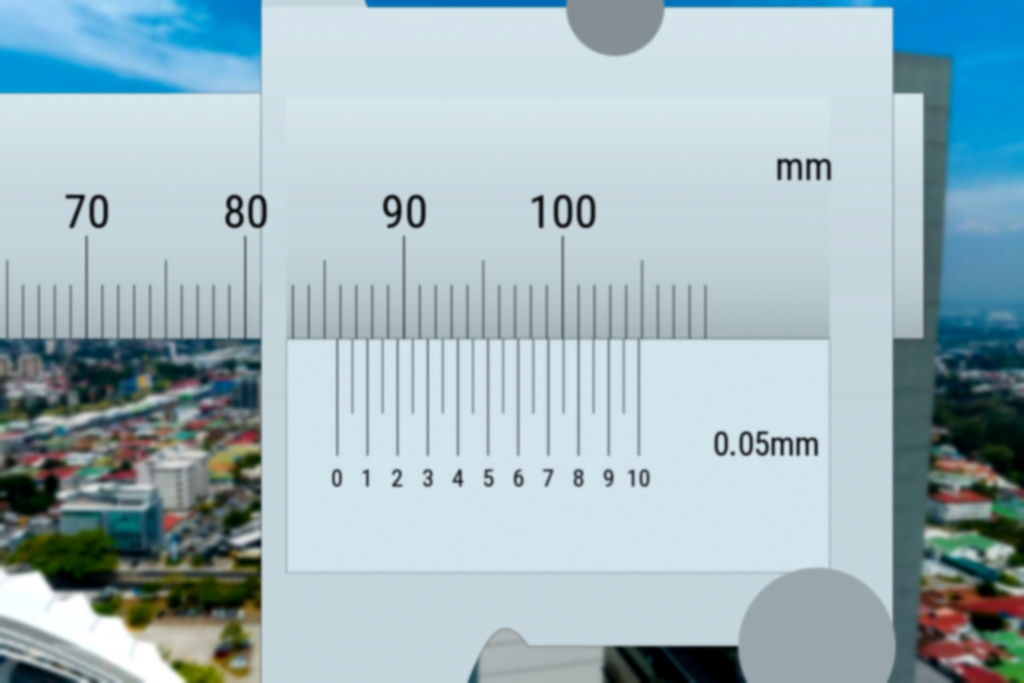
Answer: mm 85.8
